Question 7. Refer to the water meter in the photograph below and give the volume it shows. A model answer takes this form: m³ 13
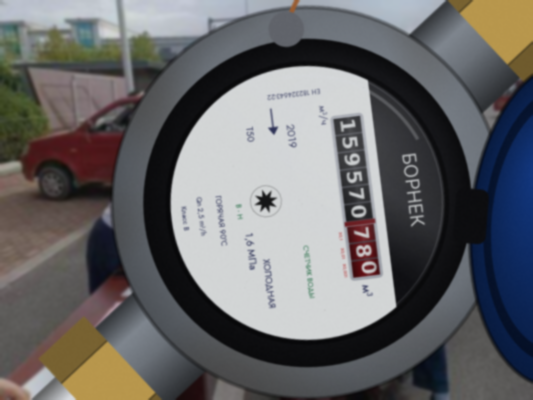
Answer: m³ 159570.780
